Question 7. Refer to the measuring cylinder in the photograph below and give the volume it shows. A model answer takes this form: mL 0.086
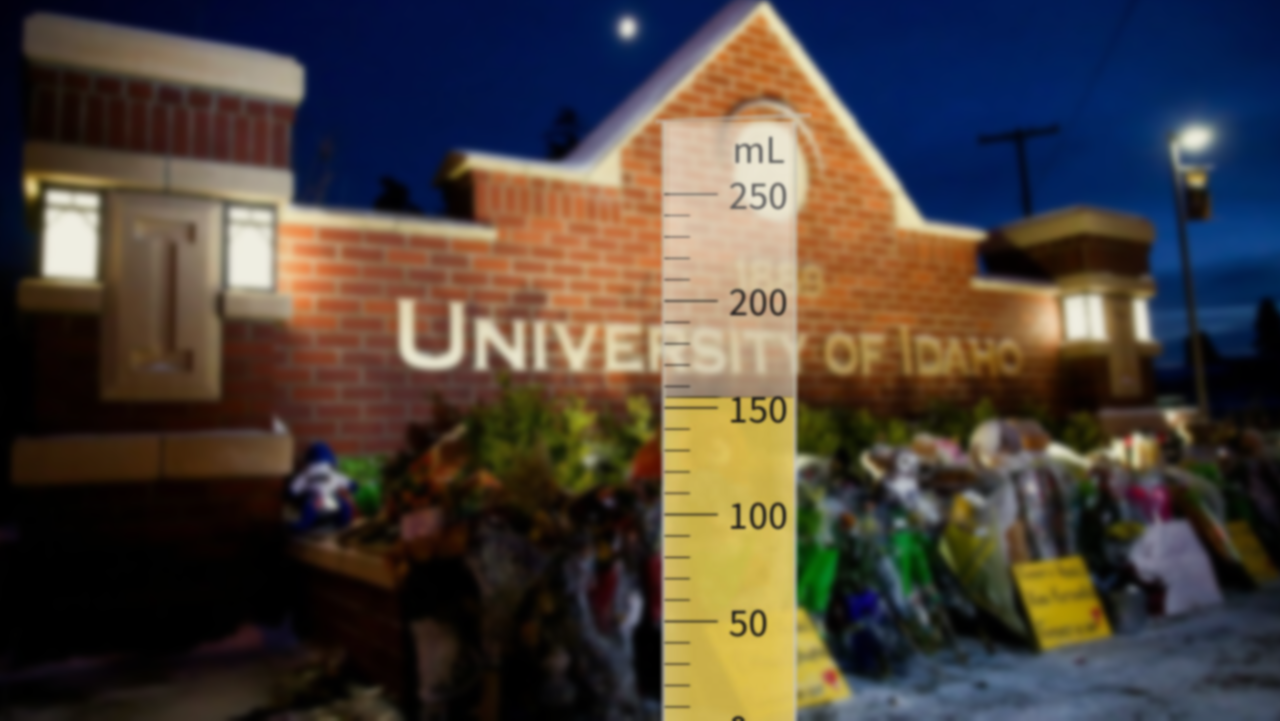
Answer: mL 155
